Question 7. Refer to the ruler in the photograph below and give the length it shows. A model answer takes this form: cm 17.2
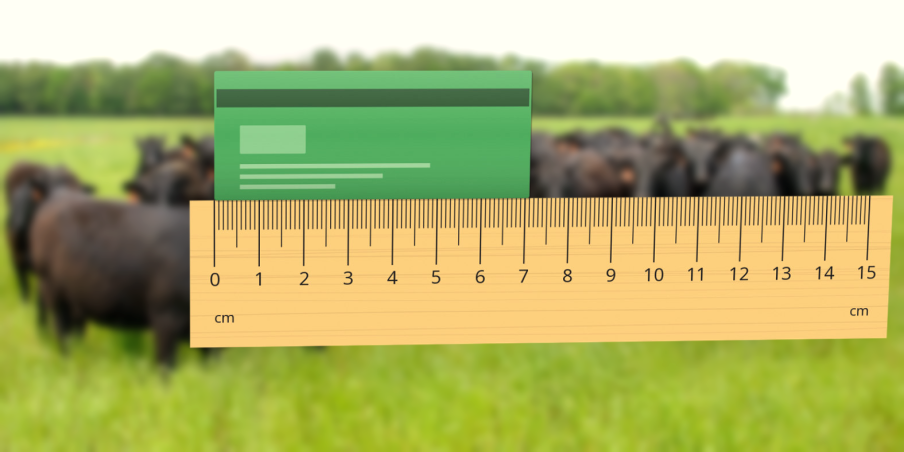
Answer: cm 7.1
